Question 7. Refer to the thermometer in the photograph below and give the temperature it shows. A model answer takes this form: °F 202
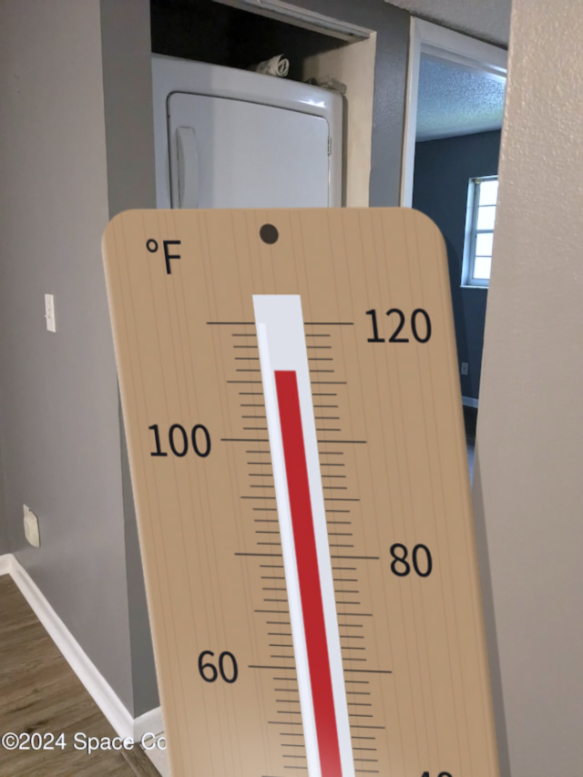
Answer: °F 112
